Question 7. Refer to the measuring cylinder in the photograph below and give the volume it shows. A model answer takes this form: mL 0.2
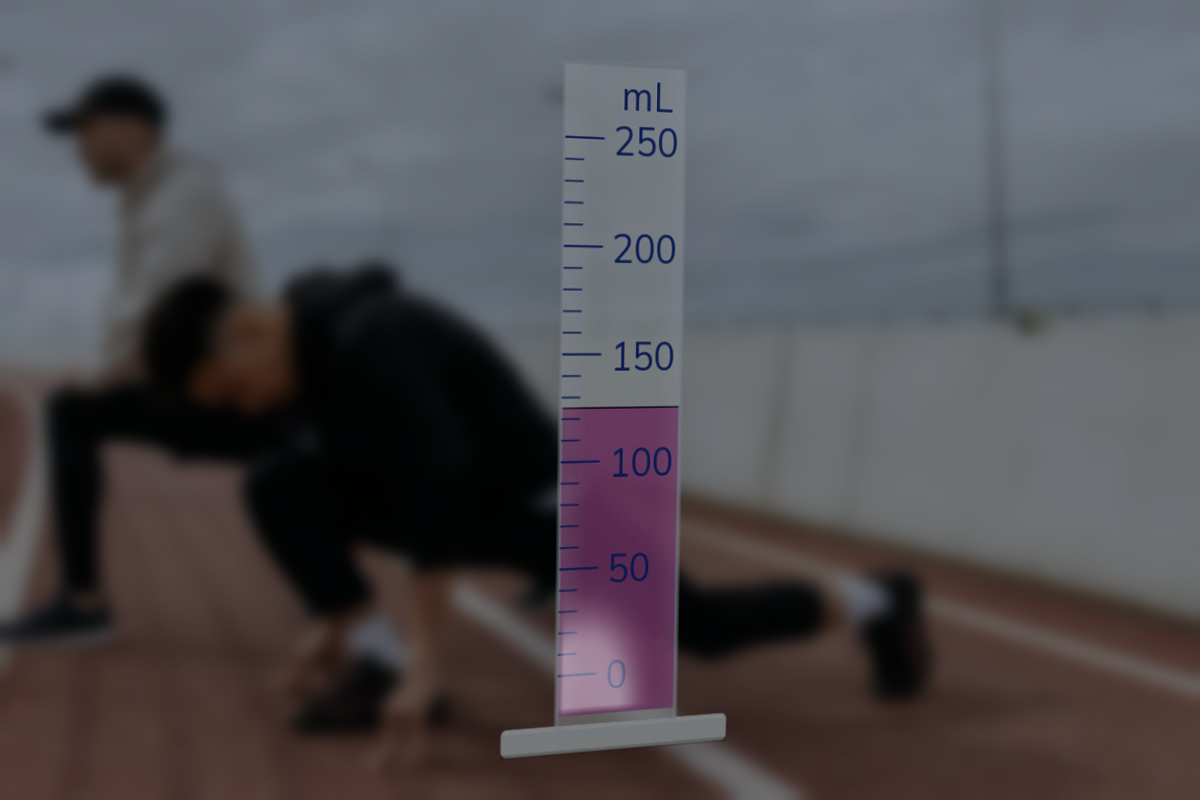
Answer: mL 125
